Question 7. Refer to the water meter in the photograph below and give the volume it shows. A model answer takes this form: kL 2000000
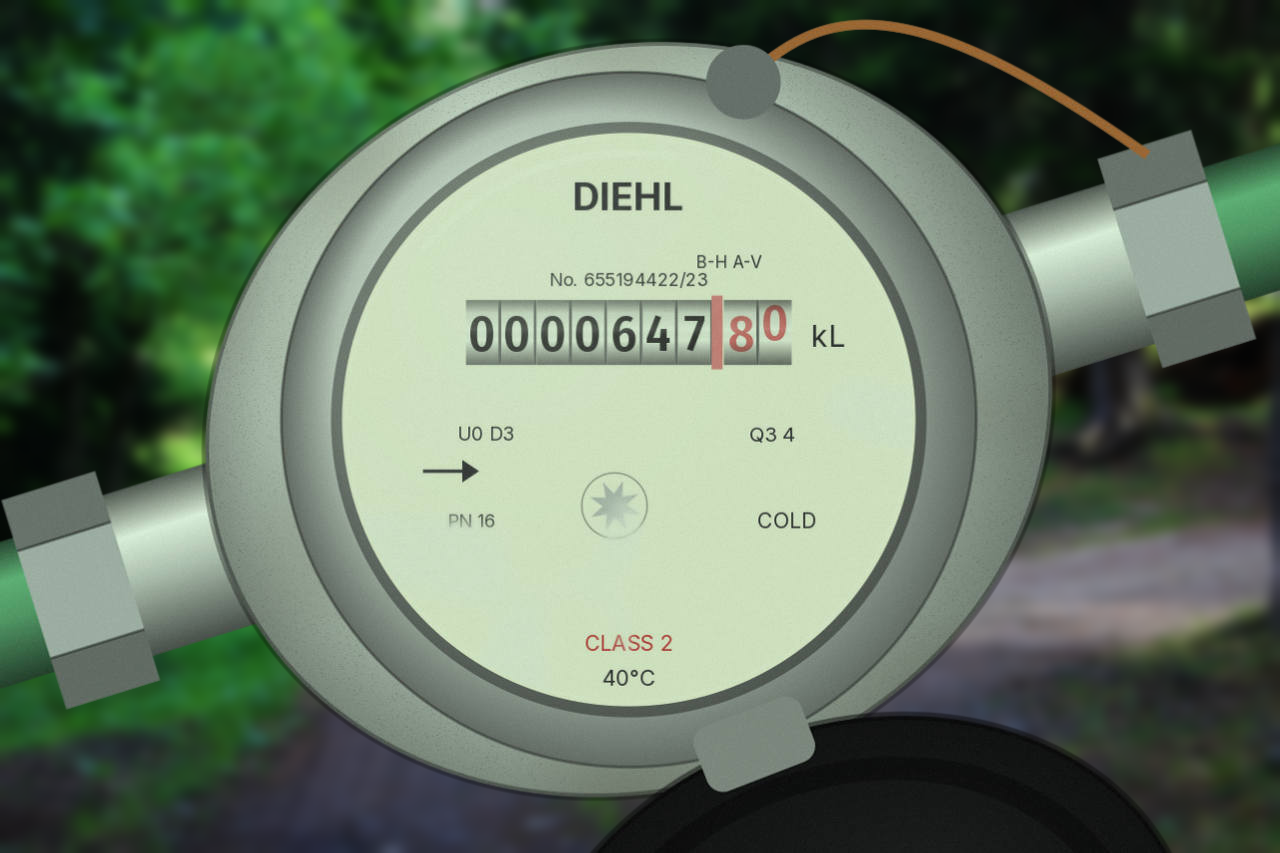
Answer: kL 647.80
